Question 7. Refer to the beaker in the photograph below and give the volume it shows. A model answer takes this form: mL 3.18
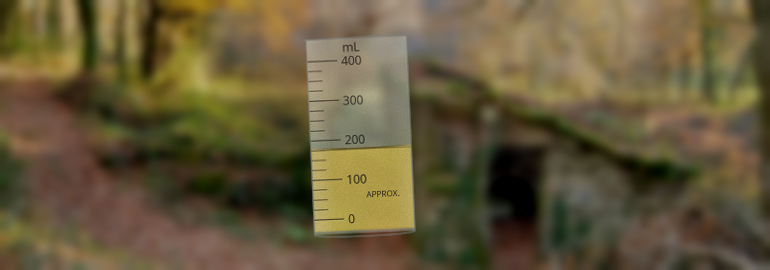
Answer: mL 175
